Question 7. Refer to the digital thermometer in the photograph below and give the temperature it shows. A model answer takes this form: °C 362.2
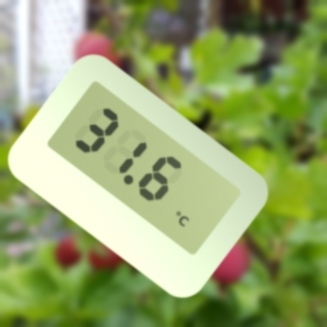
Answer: °C 31.6
